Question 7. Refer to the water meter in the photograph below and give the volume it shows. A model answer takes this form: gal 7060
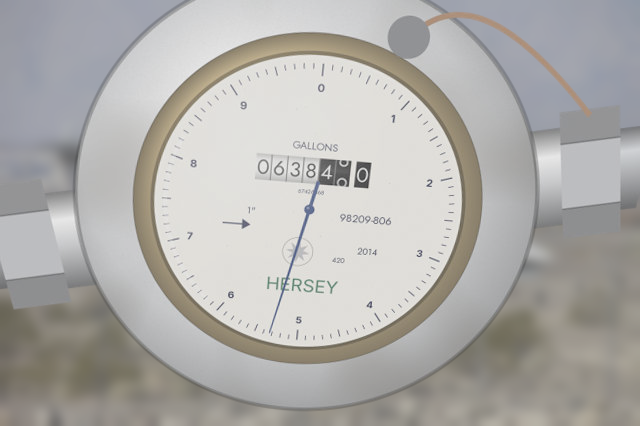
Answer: gal 638485.3
